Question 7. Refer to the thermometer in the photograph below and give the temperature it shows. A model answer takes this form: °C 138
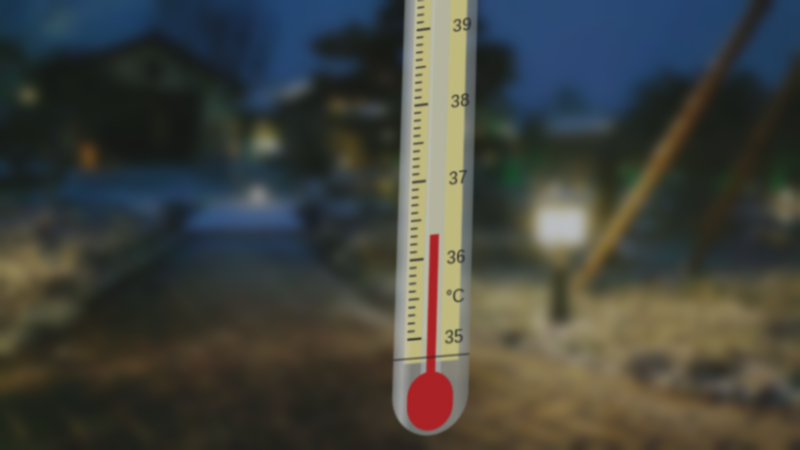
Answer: °C 36.3
